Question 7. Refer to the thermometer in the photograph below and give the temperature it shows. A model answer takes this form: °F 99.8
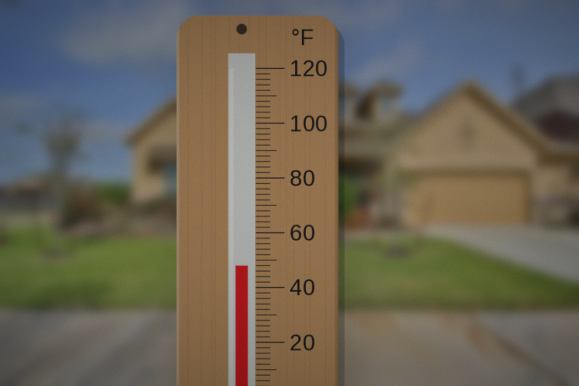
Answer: °F 48
